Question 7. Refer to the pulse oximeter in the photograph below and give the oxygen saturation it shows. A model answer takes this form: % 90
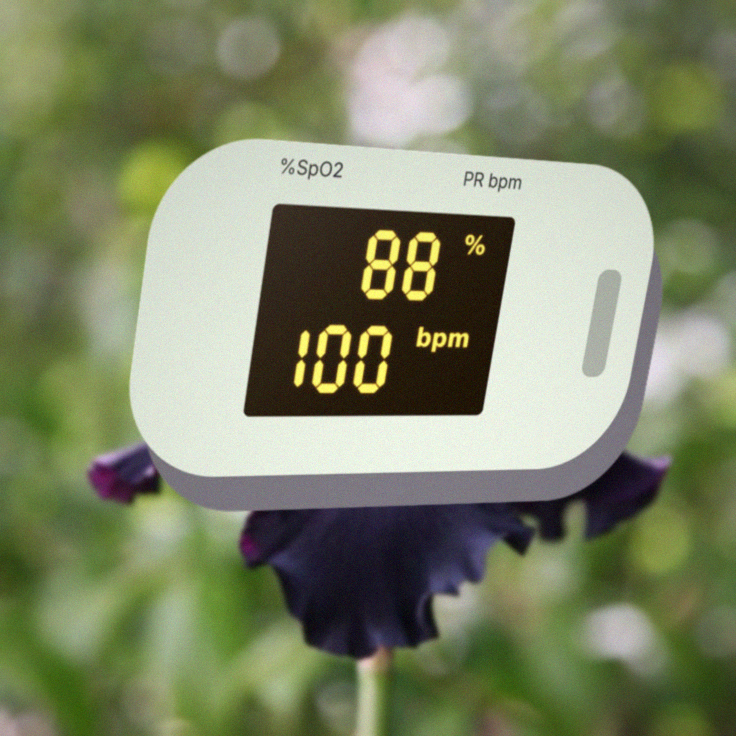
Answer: % 88
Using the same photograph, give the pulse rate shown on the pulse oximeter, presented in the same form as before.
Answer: bpm 100
